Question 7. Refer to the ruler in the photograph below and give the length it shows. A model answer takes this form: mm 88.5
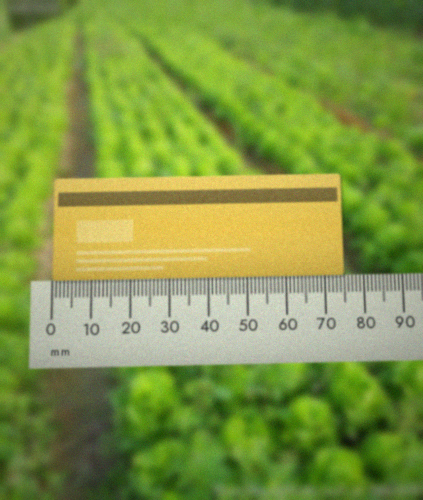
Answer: mm 75
